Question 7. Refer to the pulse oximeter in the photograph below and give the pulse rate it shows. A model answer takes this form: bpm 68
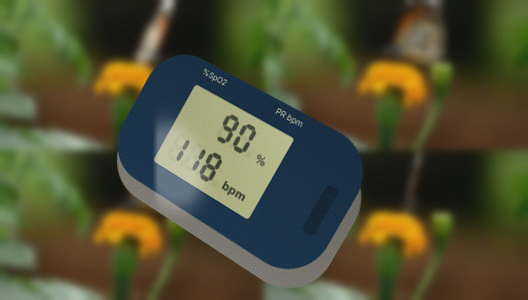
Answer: bpm 118
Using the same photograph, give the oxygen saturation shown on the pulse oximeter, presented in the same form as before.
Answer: % 90
